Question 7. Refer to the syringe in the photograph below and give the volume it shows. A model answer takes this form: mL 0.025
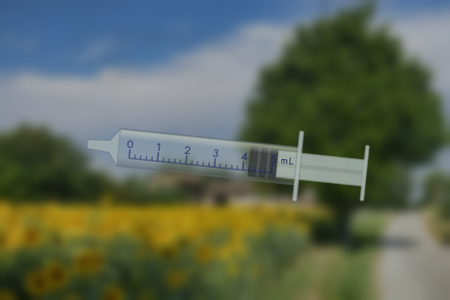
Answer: mL 4.2
